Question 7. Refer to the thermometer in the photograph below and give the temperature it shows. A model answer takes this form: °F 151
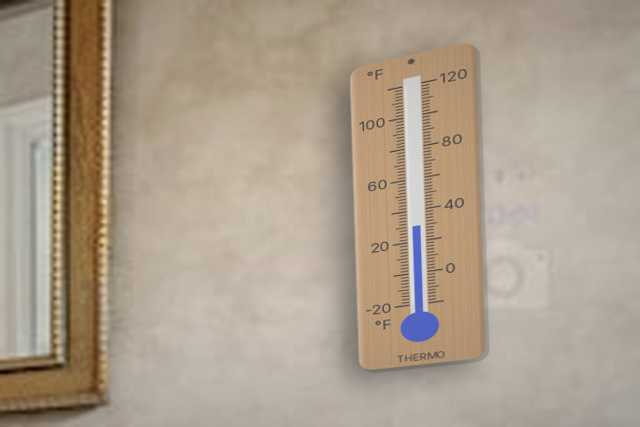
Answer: °F 30
